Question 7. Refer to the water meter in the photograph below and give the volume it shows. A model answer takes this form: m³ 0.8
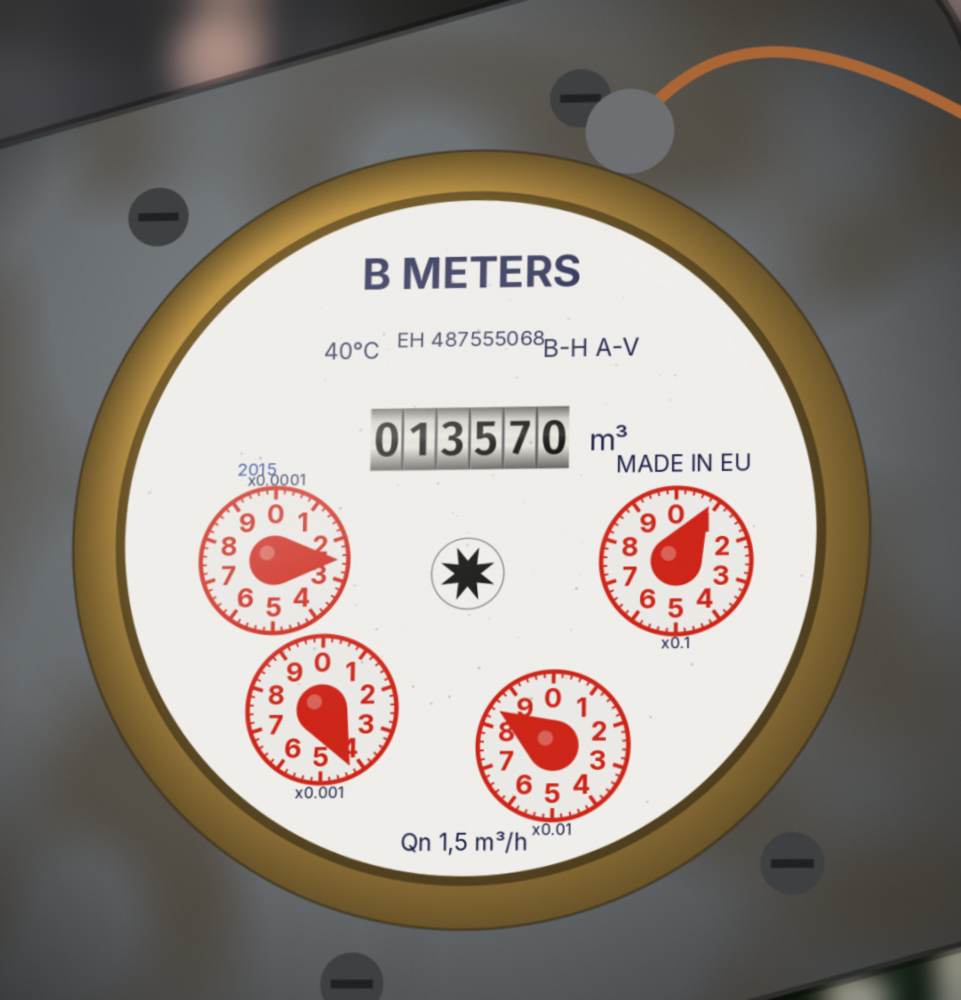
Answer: m³ 13570.0842
